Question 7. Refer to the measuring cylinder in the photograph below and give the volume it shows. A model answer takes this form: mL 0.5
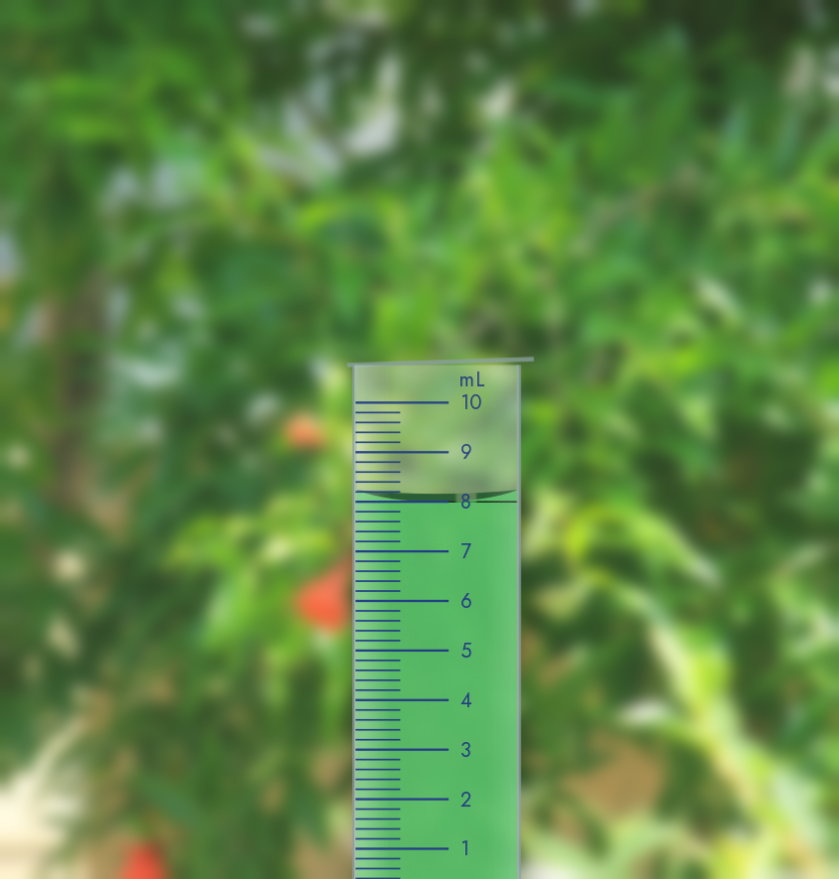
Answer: mL 8
